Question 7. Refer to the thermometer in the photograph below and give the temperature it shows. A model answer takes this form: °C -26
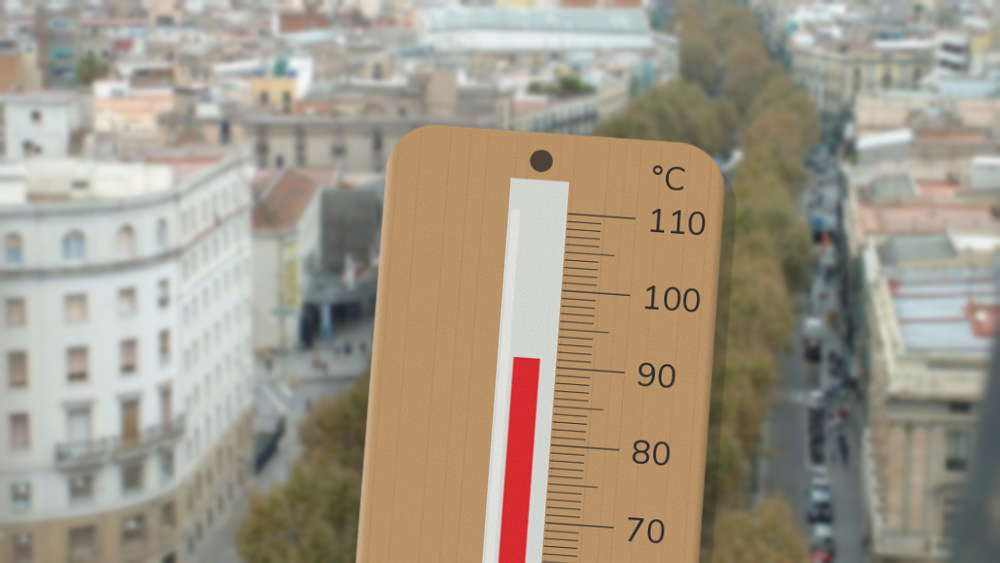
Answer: °C 91
